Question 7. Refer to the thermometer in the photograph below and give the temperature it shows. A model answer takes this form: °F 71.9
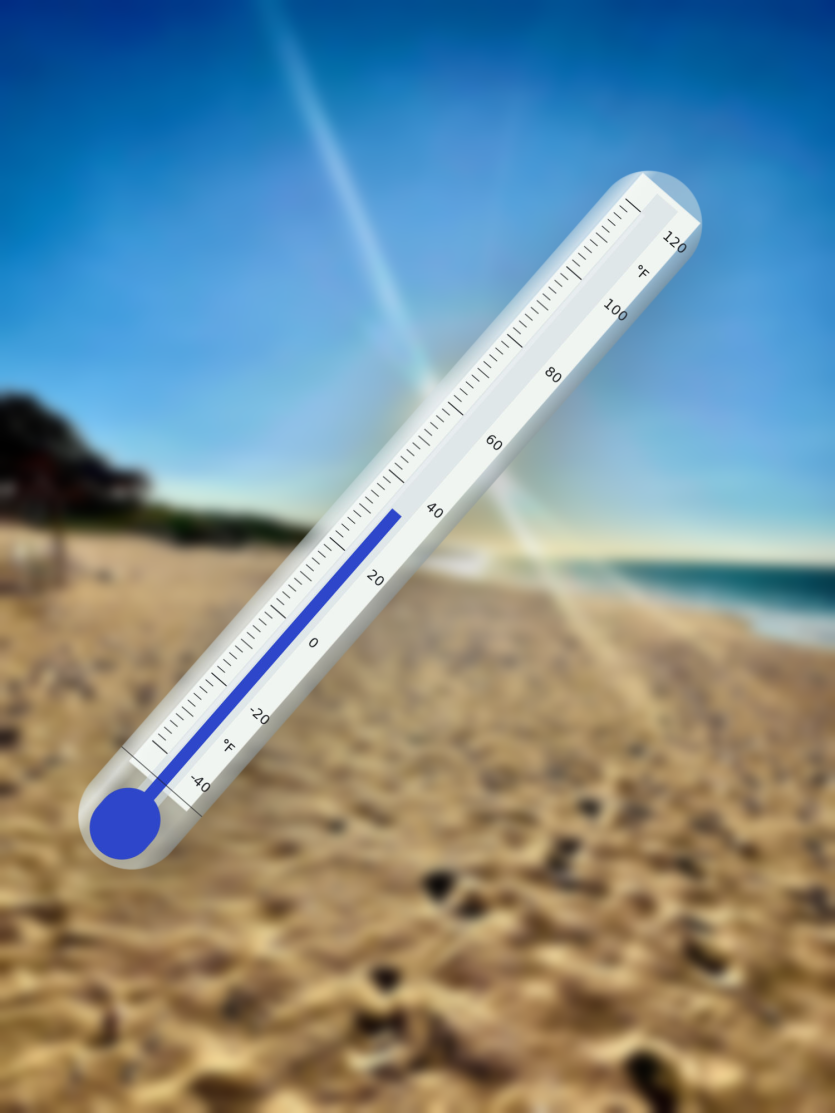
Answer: °F 34
